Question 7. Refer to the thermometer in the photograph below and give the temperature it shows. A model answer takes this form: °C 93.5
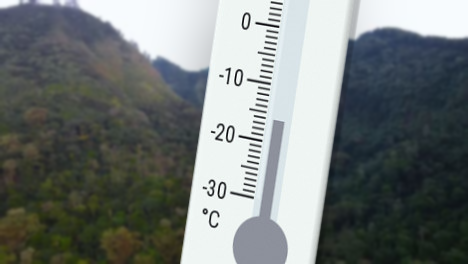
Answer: °C -16
